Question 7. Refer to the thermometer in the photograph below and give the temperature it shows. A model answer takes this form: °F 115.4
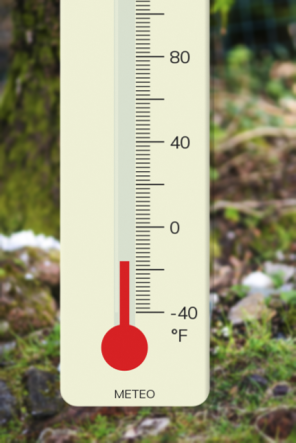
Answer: °F -16
